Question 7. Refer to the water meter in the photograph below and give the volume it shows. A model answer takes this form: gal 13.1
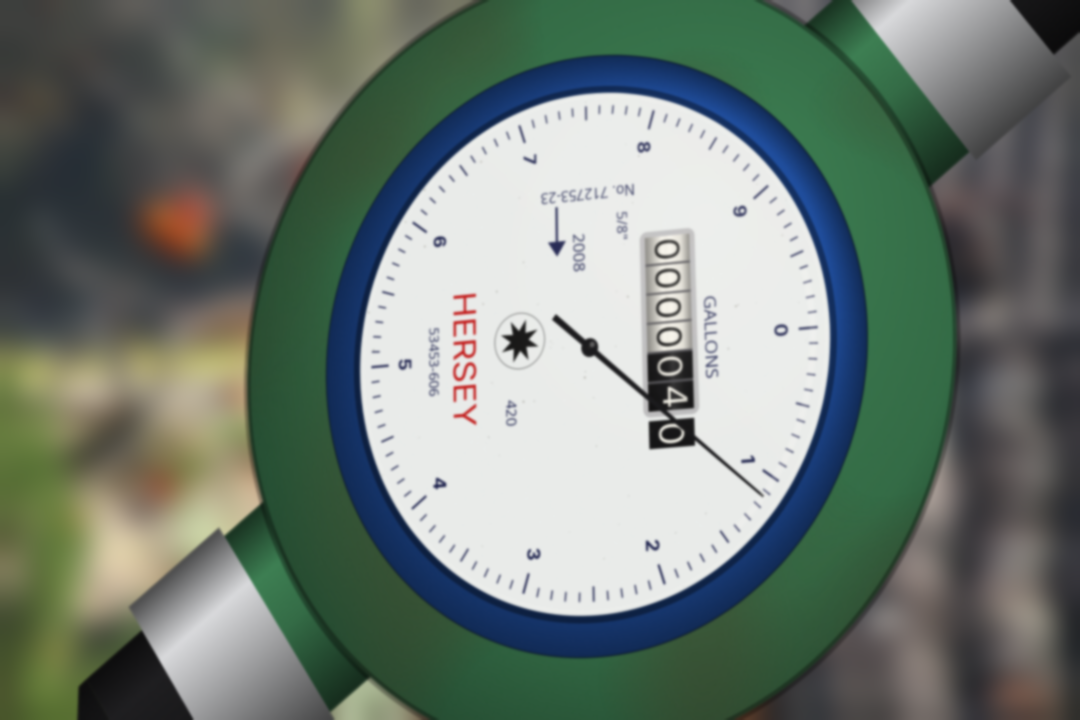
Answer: gal 41.1
